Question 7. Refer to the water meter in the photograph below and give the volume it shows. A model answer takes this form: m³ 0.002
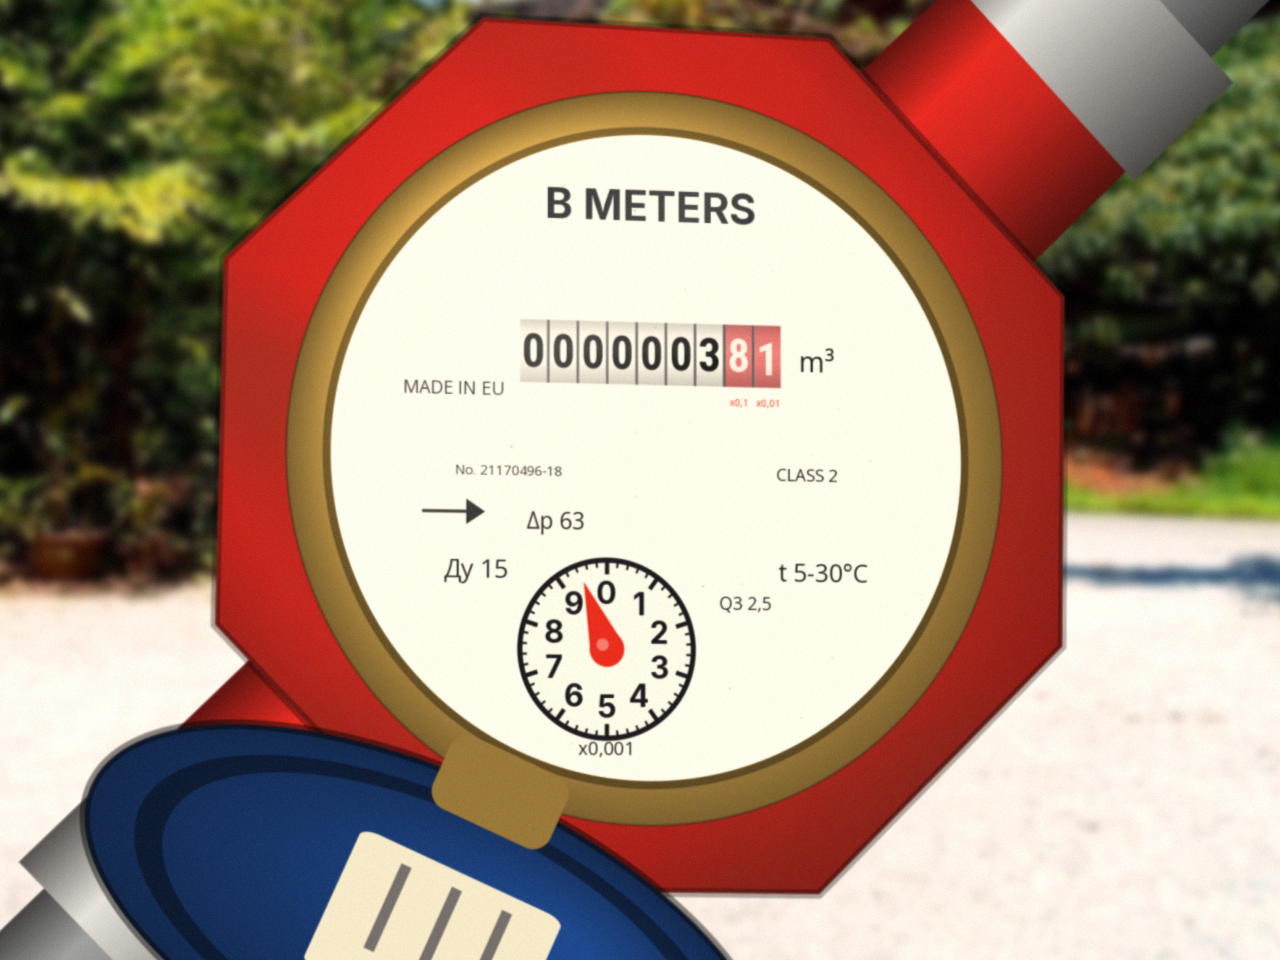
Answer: m³ 3.809
